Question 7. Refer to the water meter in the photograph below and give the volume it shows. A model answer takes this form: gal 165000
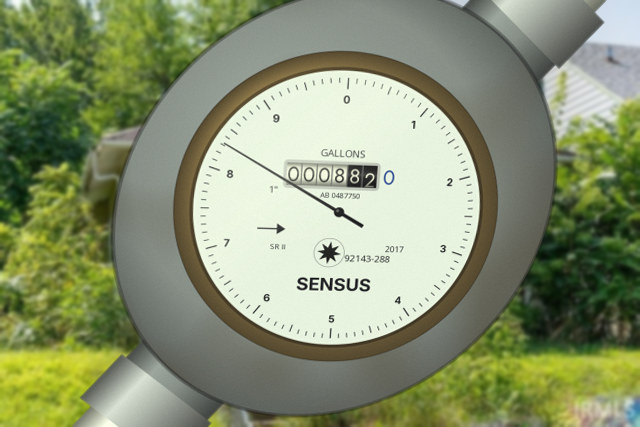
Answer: gal 8818.3
